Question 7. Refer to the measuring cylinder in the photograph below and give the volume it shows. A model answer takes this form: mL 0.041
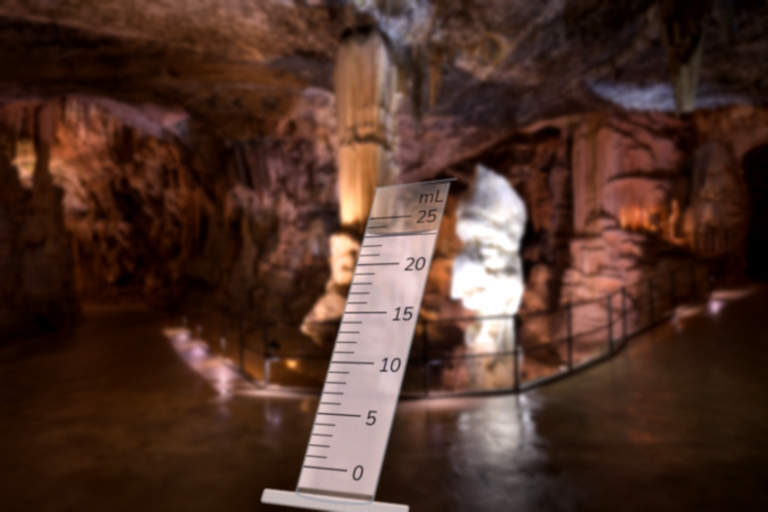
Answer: mL 23
